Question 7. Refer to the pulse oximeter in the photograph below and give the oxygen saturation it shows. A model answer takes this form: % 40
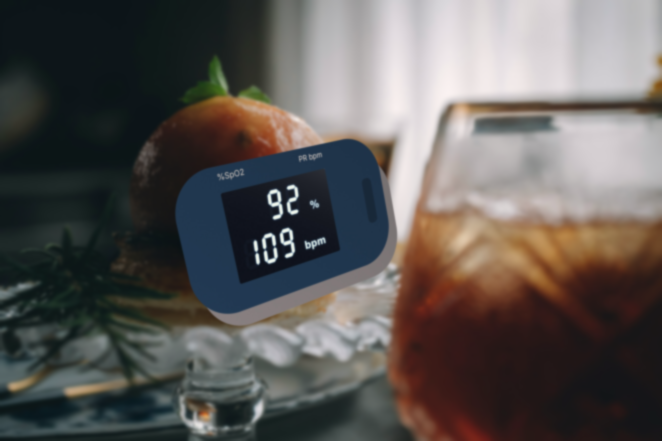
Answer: % 92
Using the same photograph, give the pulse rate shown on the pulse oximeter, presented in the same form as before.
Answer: bpm 109
